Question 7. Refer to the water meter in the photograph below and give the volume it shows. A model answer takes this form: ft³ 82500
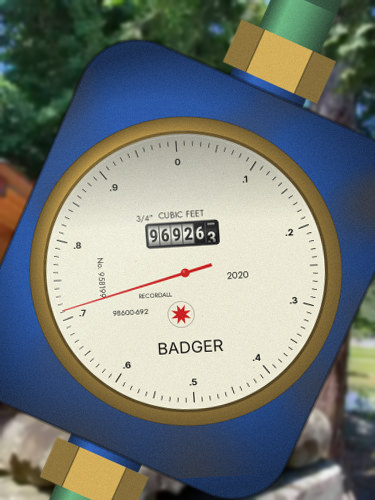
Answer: ft³ 969262.71
